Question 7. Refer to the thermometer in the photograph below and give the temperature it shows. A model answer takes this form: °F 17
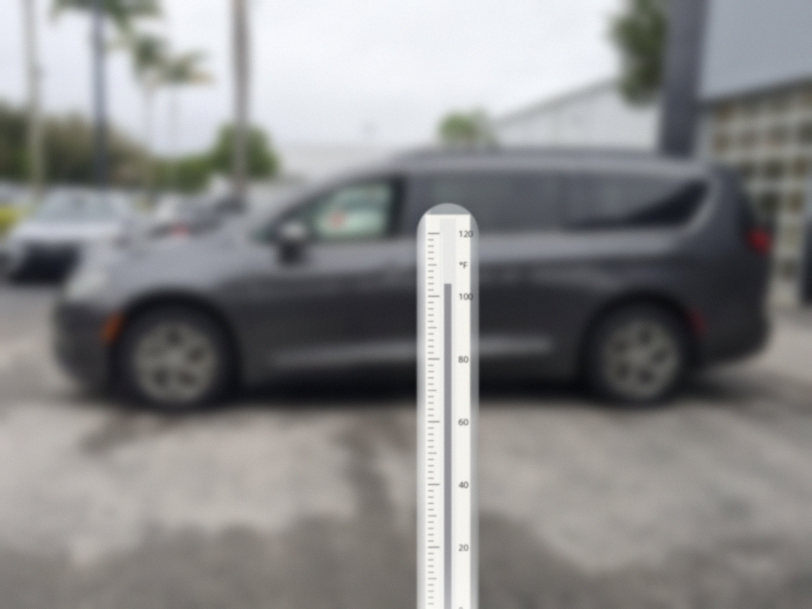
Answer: °F 104
